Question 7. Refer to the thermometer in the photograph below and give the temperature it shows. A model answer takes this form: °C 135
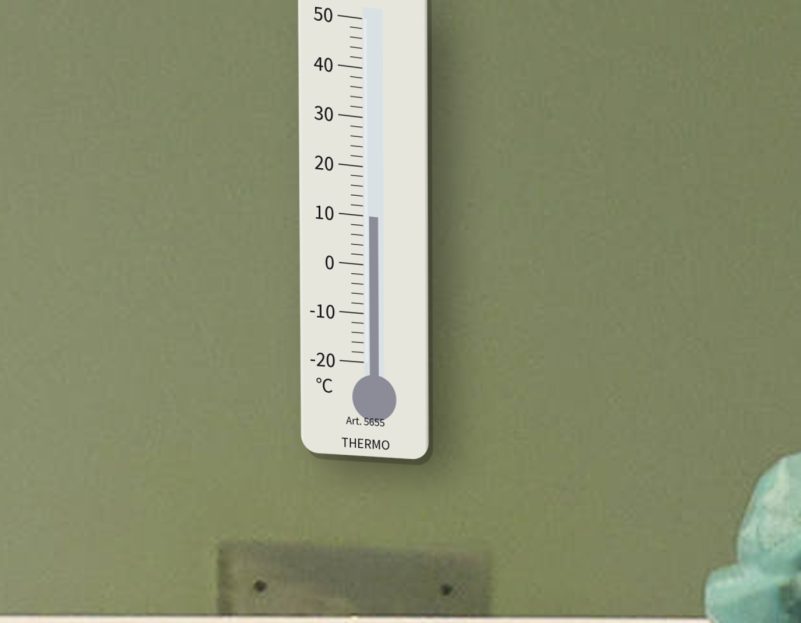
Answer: °C 10
